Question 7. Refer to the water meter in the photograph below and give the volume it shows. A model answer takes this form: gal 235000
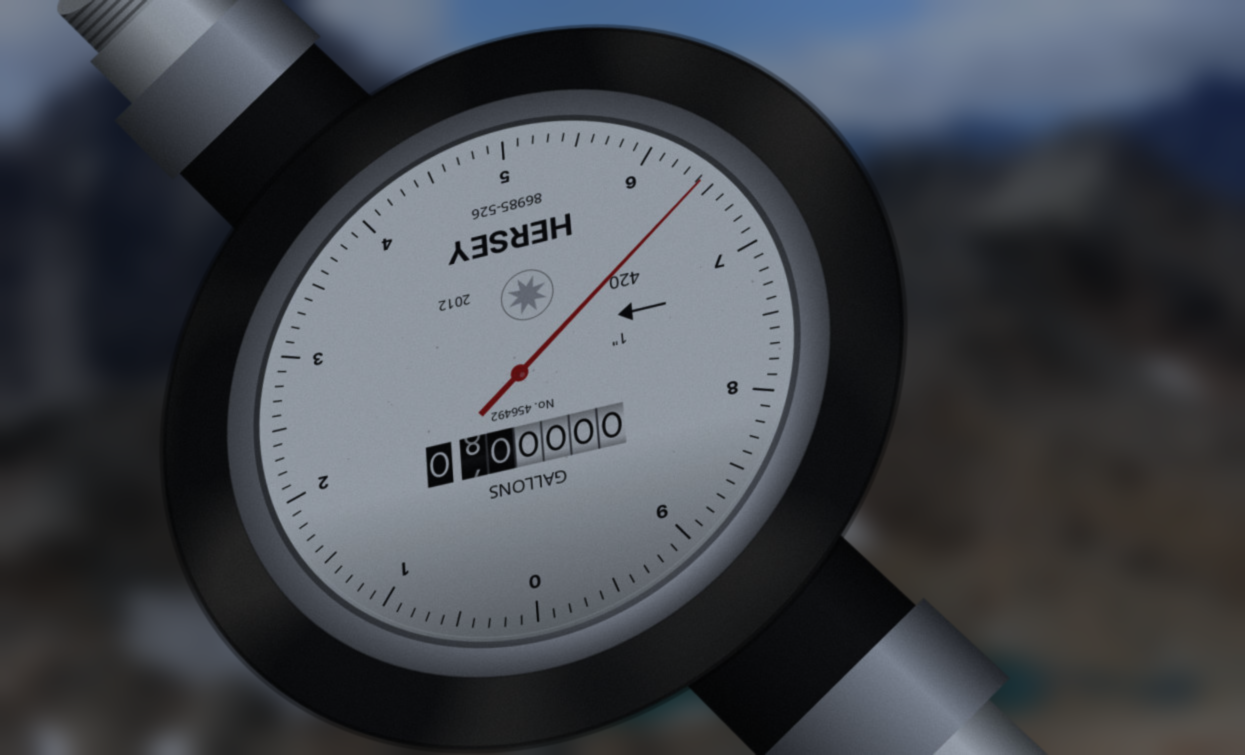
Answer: gal 76.4
